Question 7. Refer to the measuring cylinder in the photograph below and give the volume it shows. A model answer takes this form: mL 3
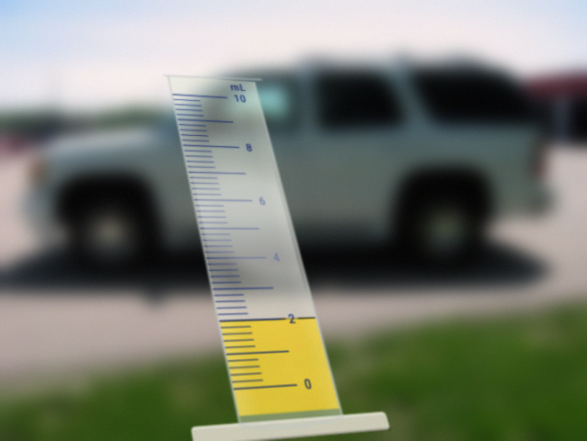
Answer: mL 2
